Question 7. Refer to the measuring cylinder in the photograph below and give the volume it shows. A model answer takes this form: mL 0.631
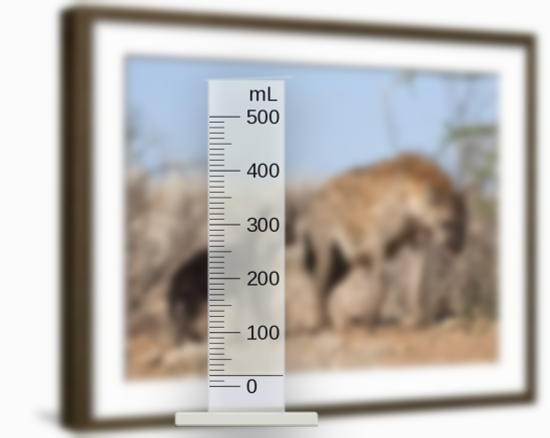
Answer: mL 20
